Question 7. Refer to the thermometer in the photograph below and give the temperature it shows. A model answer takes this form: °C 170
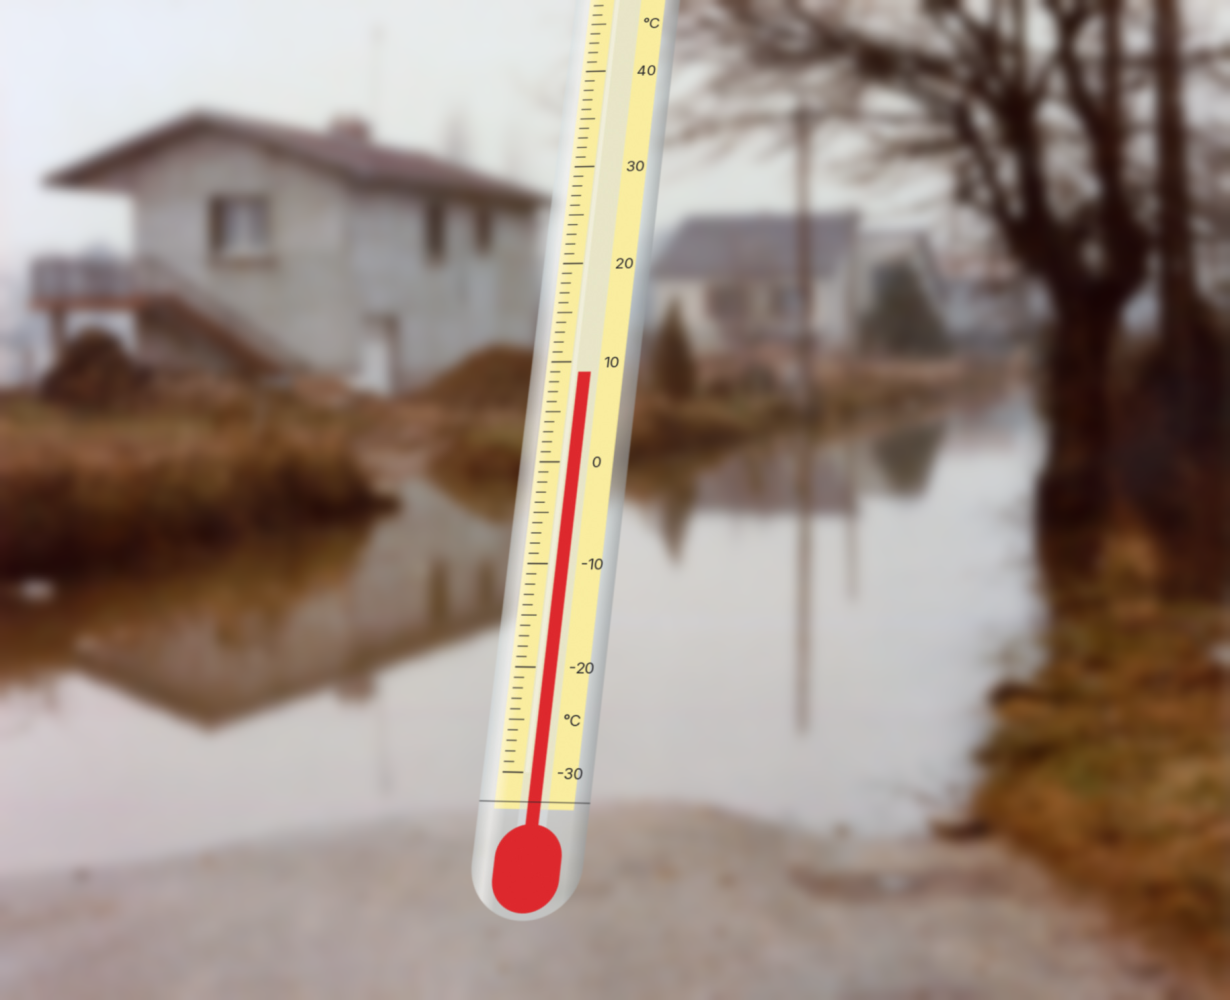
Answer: °C 9
